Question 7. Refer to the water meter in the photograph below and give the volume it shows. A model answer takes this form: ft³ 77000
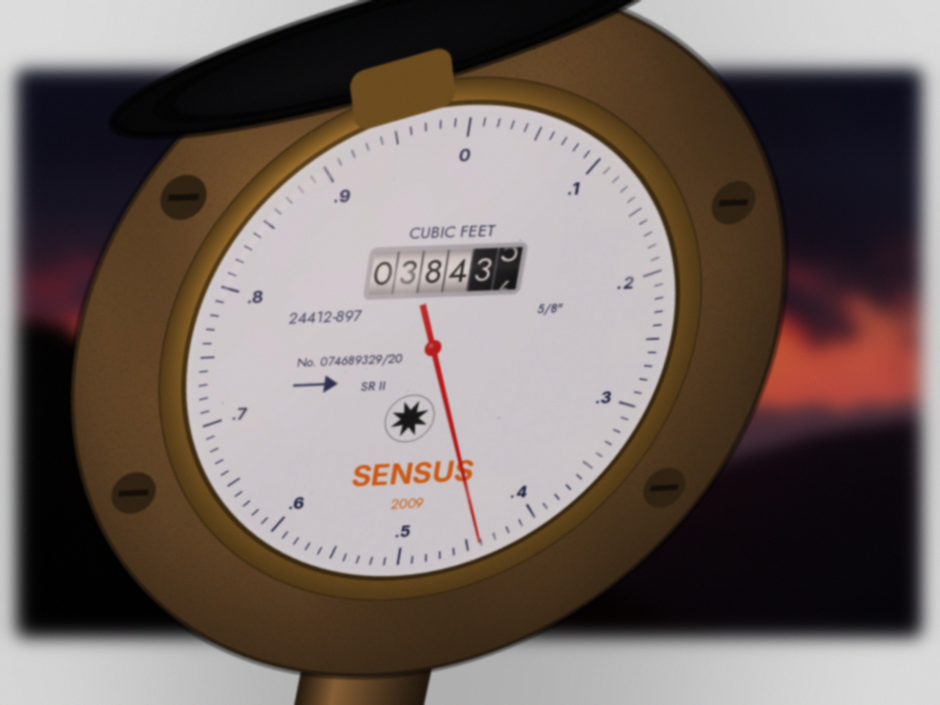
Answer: ft³ 38435.44
